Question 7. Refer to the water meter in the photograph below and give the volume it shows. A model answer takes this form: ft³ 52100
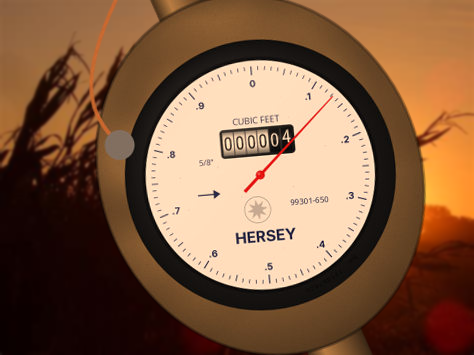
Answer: ft³ 4.13
